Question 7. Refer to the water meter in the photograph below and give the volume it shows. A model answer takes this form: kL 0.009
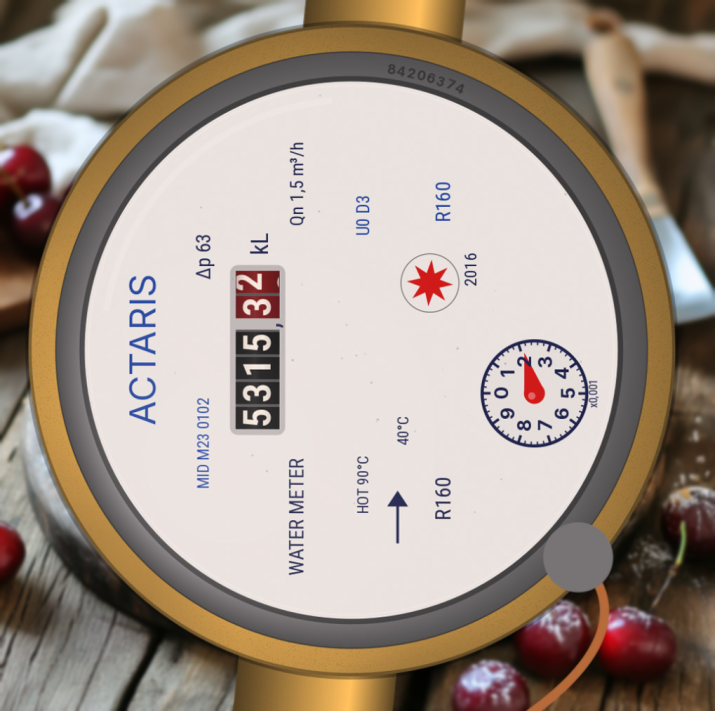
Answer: kL 5315.322
